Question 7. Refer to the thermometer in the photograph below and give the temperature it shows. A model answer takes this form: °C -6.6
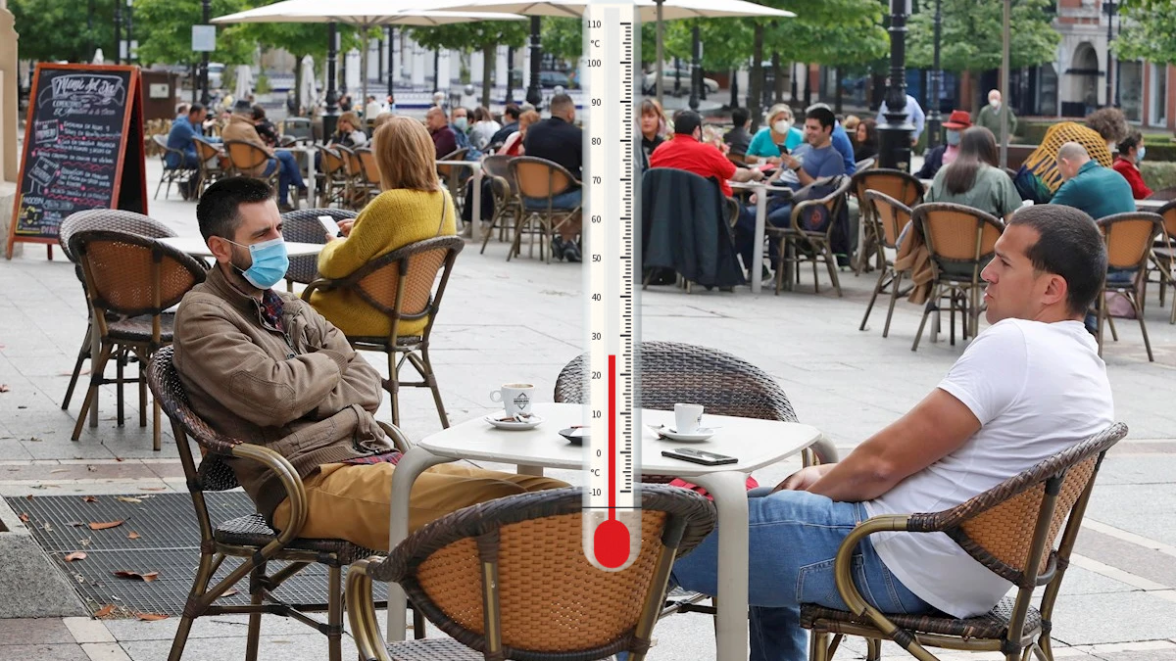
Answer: °C 25
